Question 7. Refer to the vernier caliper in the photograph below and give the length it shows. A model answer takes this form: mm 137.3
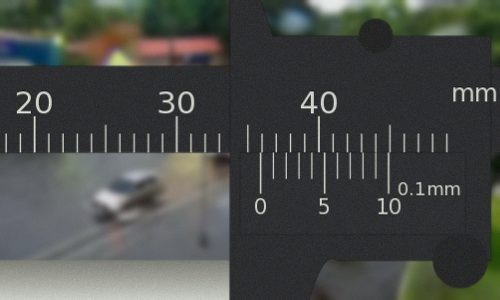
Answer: mm 35.9
